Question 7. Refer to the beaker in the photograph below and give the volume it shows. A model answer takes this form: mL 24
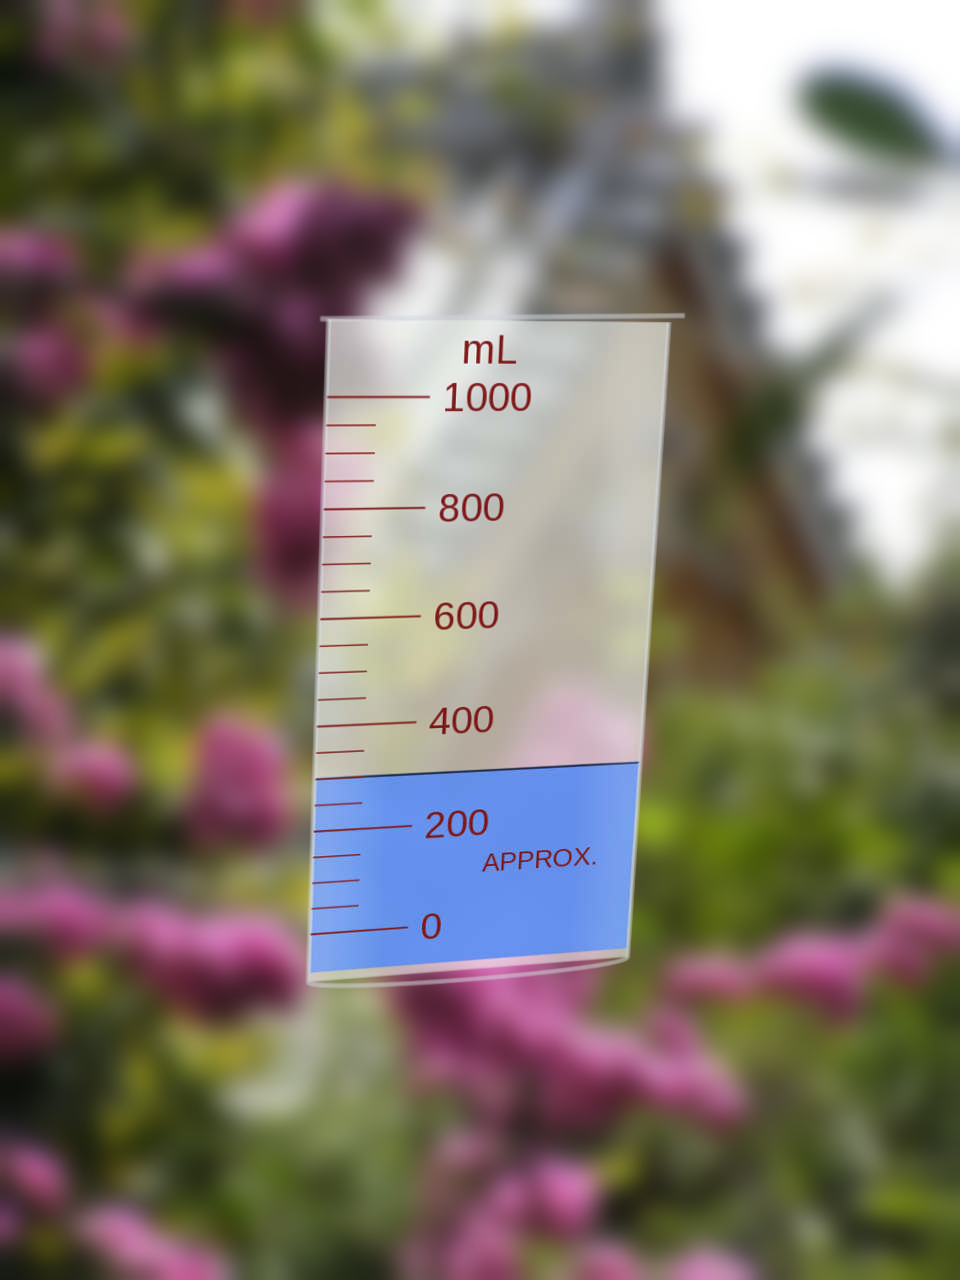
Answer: mL 300
